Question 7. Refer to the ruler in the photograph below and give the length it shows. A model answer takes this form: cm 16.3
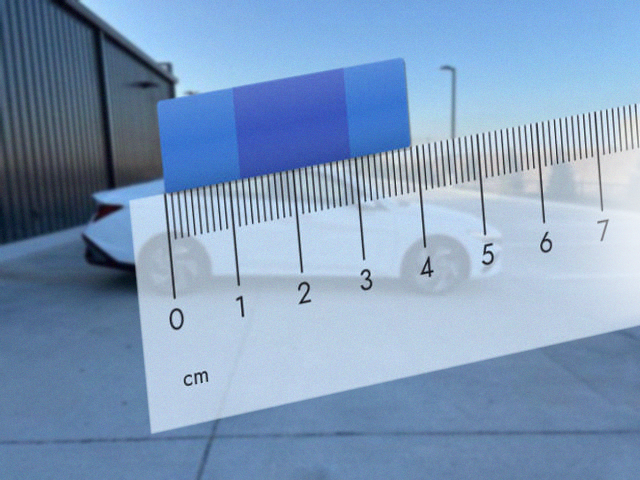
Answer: cm 3.9
